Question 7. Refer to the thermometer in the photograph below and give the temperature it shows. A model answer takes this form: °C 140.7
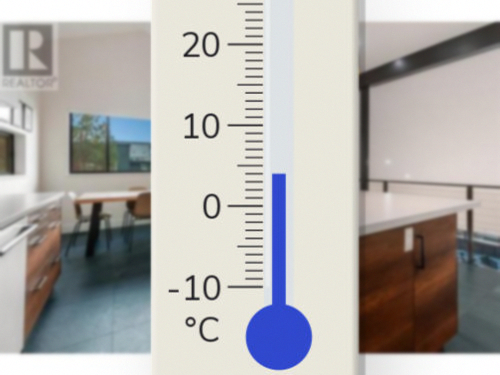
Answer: °C 4
